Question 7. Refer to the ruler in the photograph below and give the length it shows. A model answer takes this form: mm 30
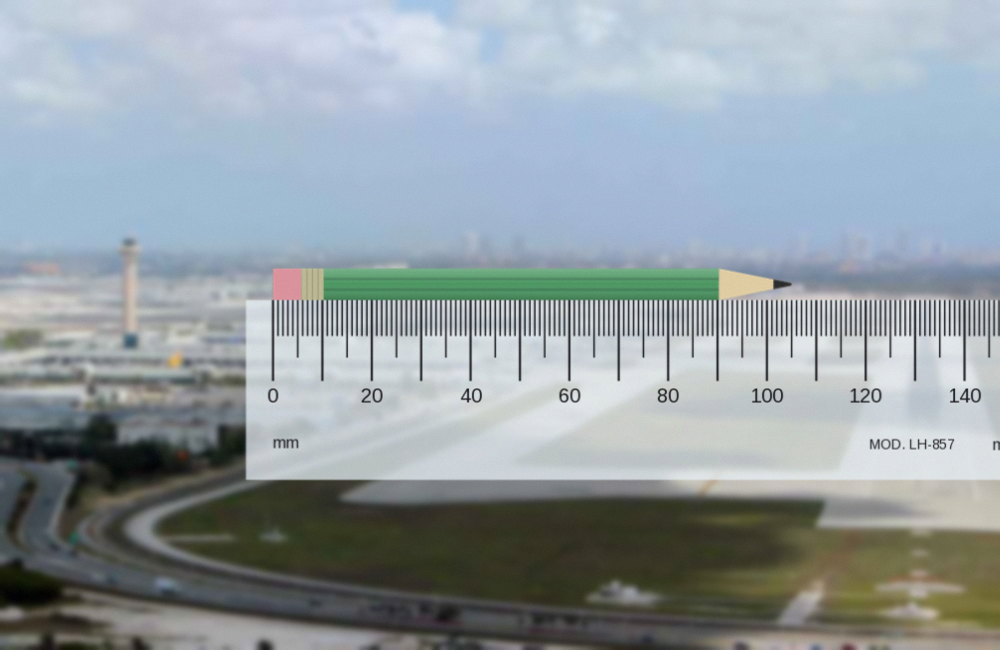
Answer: mm 105
